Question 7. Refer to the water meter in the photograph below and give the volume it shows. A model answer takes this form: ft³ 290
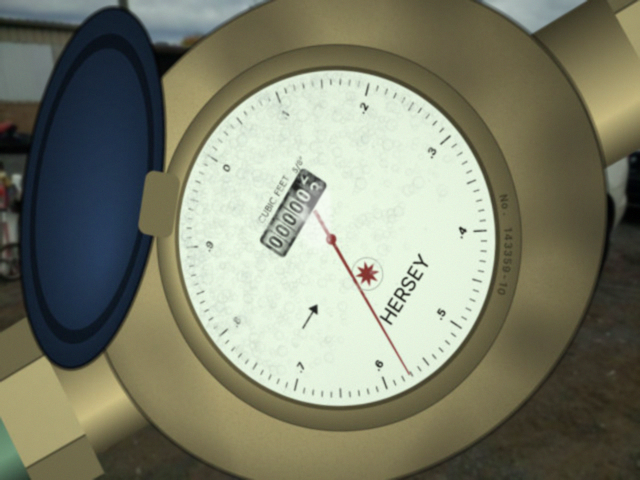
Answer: ft³ 2.57
